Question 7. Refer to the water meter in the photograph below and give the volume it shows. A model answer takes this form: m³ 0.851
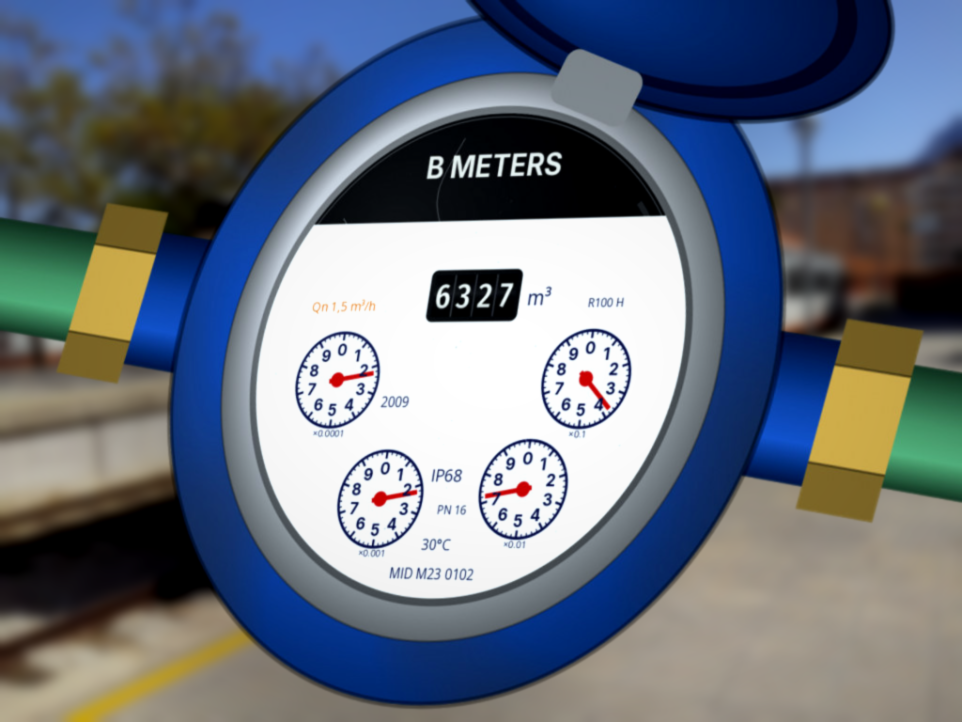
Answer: m³ 6327.3722
